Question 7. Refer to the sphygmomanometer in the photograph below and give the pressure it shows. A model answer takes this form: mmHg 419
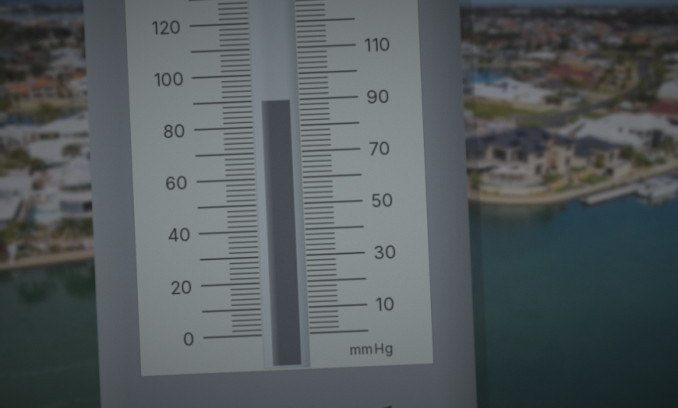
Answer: mmHg 90
